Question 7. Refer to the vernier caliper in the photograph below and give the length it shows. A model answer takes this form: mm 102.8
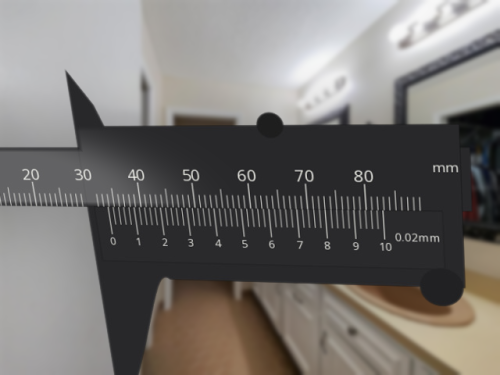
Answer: mm 33.8
